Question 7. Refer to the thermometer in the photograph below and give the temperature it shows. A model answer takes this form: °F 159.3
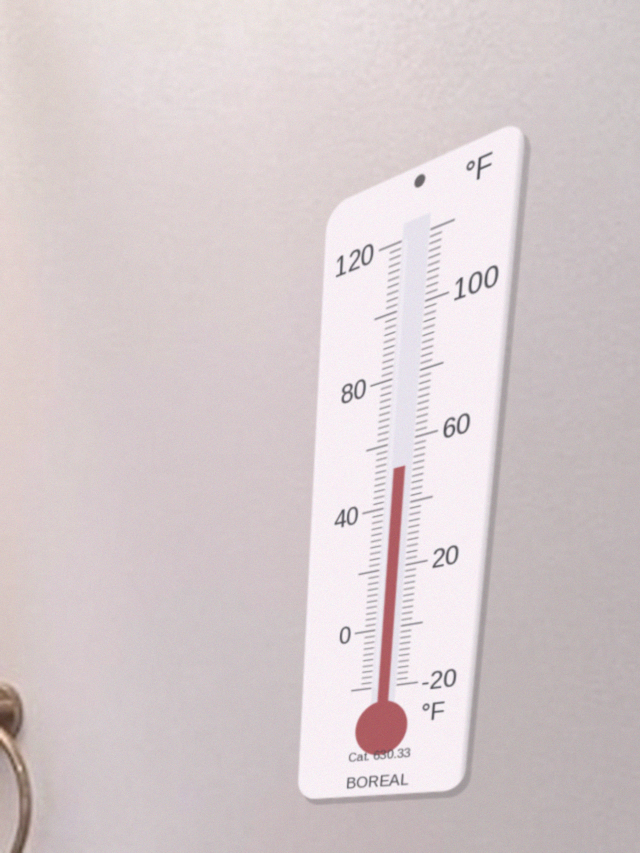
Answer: °F 52
